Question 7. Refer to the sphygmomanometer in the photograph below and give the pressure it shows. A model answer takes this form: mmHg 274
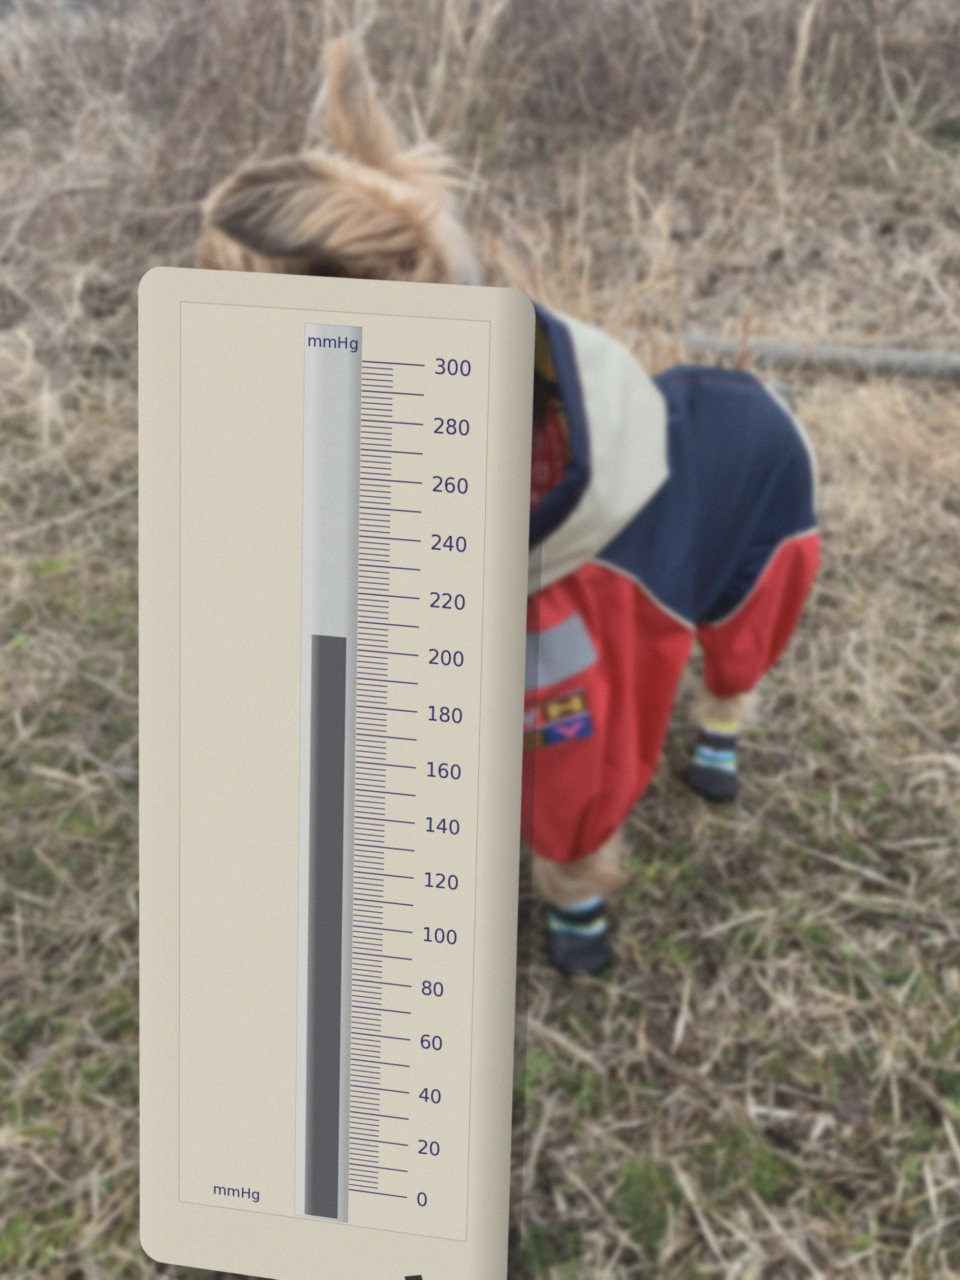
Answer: mmHg 204
